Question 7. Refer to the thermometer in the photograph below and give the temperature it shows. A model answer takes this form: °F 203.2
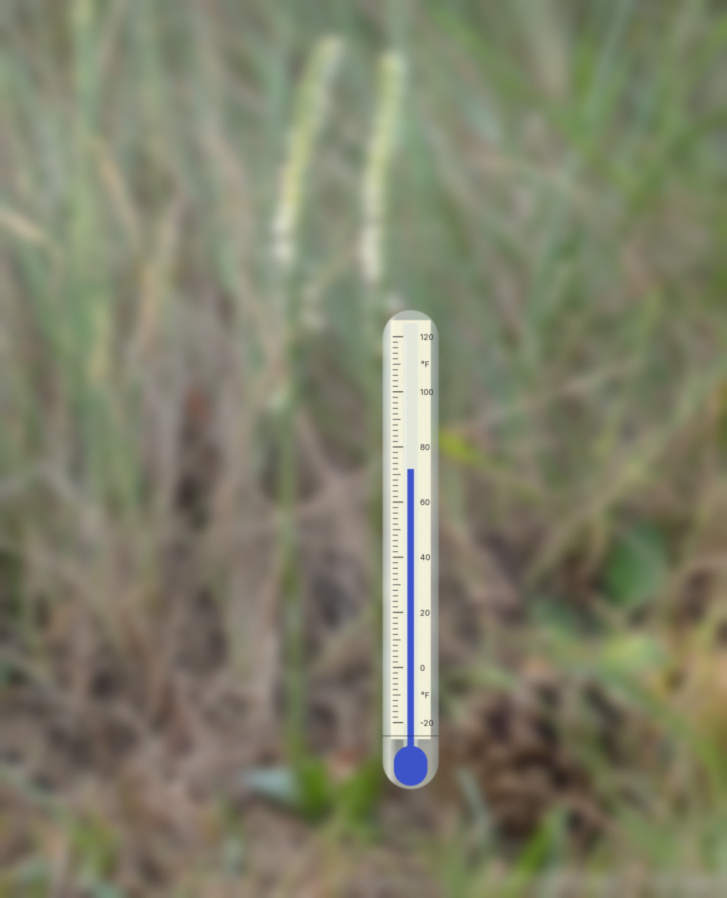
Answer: °F 72
